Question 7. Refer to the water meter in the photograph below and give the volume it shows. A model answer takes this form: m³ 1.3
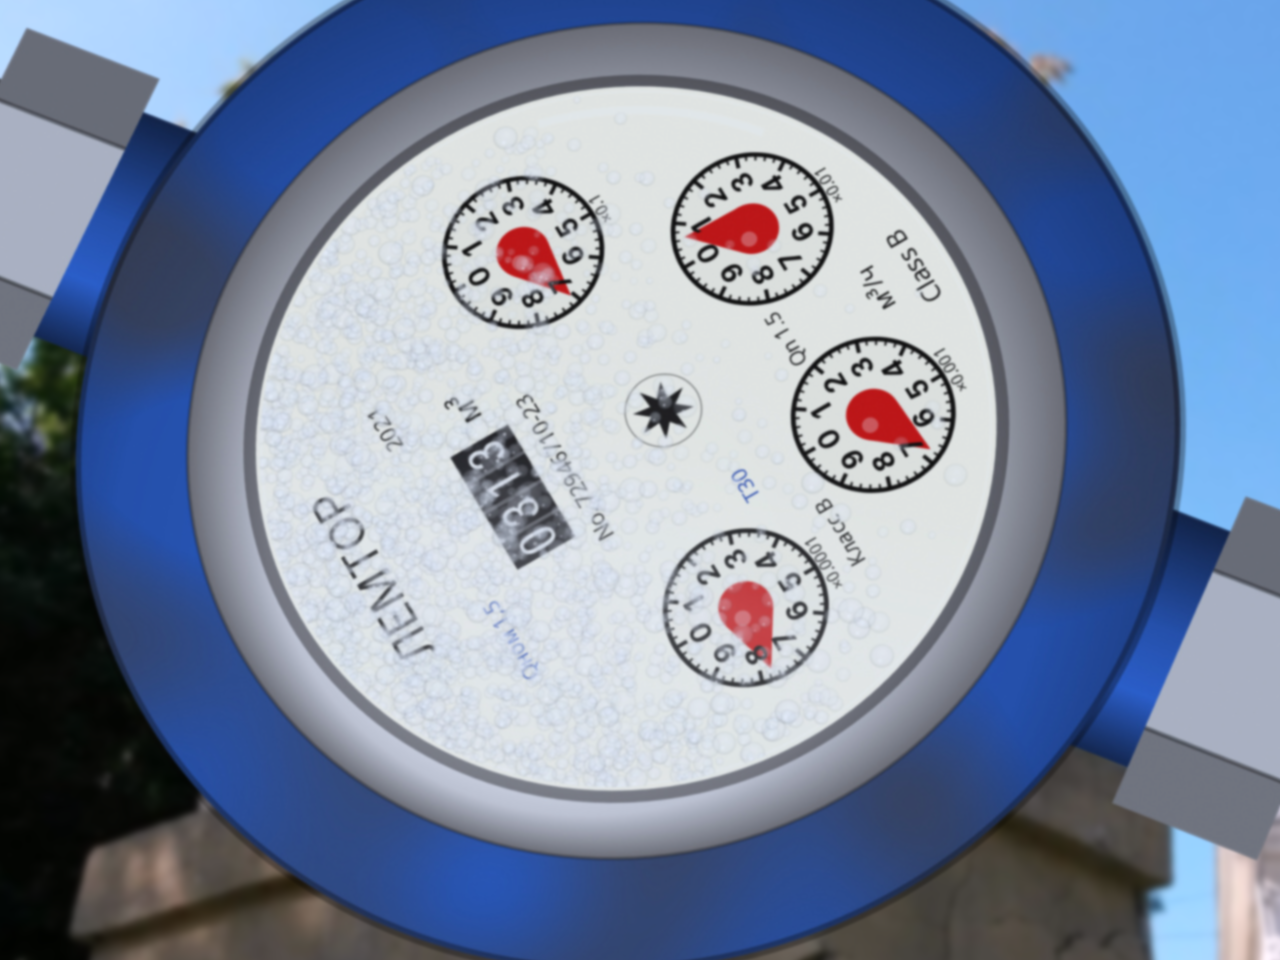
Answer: m³ 313.7067
